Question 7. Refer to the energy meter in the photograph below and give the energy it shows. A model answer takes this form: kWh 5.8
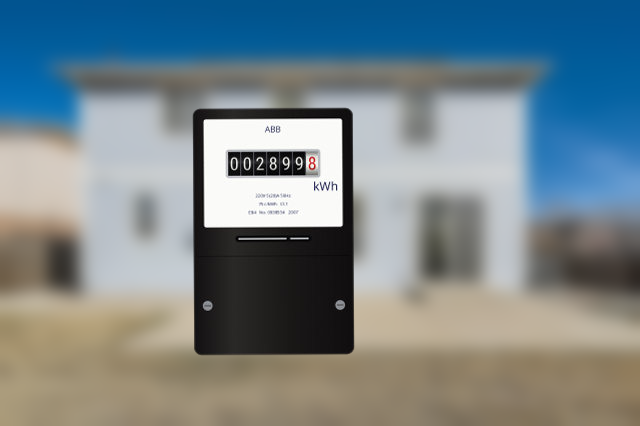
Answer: kWh 2899.8
